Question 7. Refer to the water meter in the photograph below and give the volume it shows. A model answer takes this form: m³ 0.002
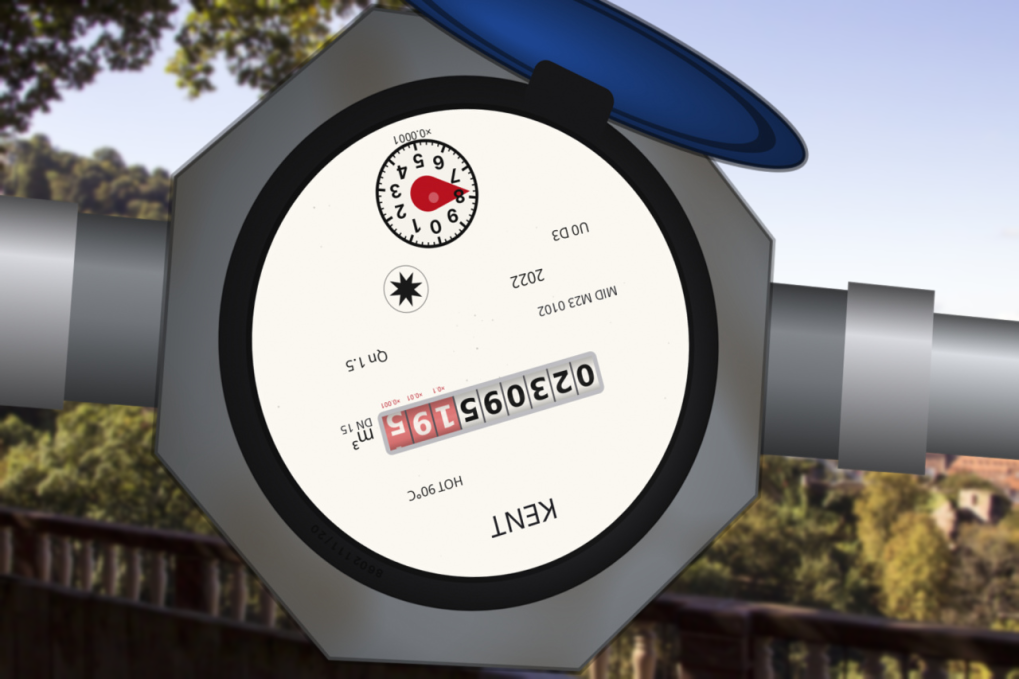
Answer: m³ 23095.1947
